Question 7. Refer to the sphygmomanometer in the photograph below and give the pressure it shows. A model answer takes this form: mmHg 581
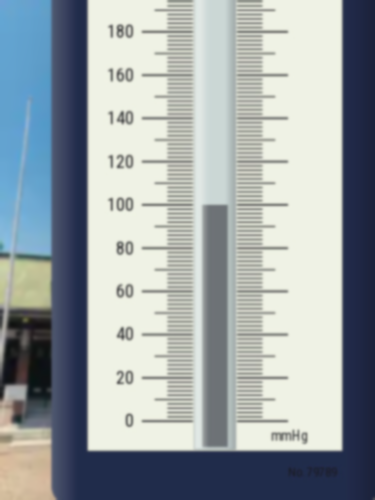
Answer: mmHg 100
